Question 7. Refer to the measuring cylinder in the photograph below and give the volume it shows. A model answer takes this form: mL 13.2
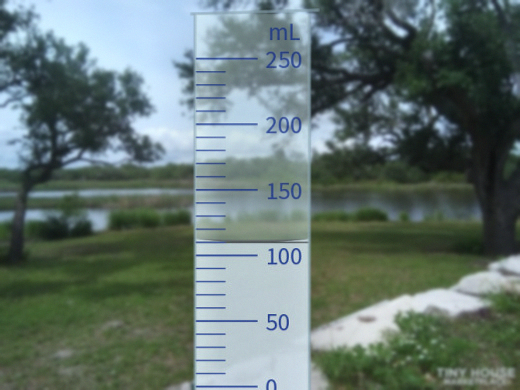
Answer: mL 110
